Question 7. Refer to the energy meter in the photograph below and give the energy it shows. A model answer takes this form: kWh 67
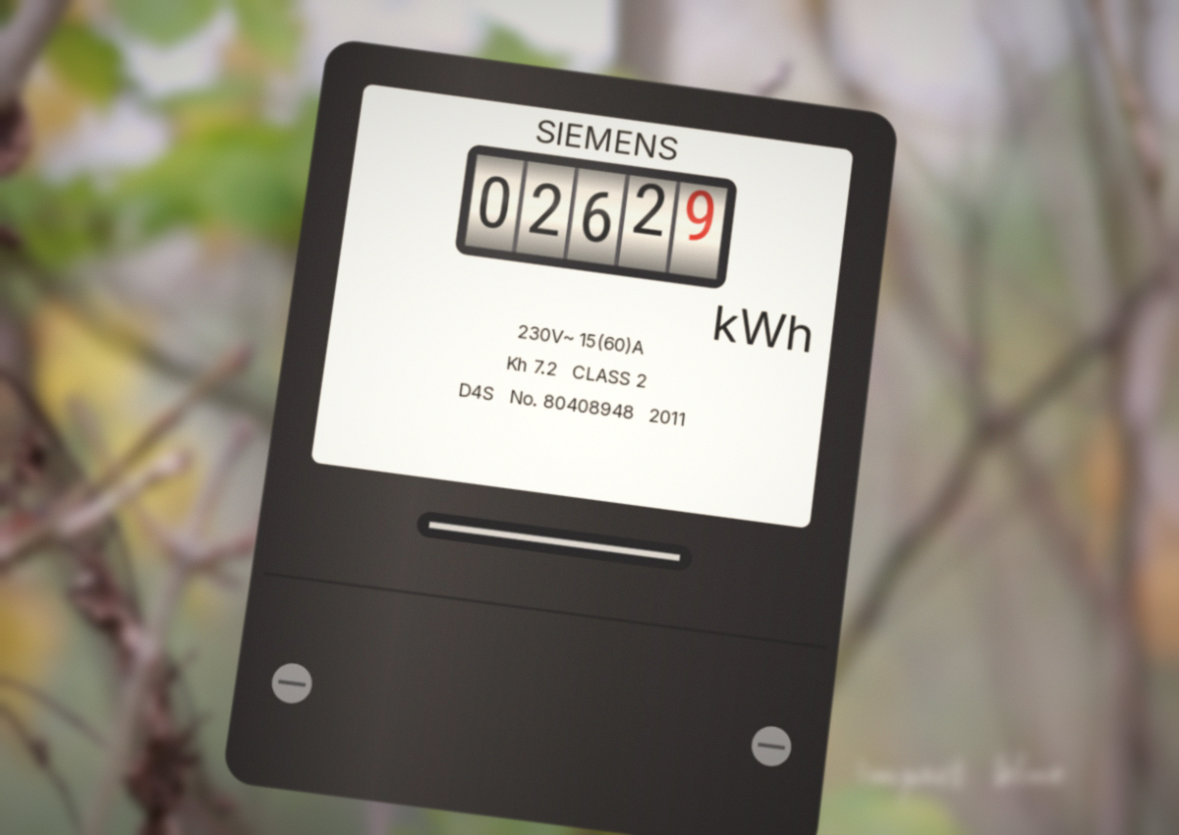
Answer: kWh 262.9
